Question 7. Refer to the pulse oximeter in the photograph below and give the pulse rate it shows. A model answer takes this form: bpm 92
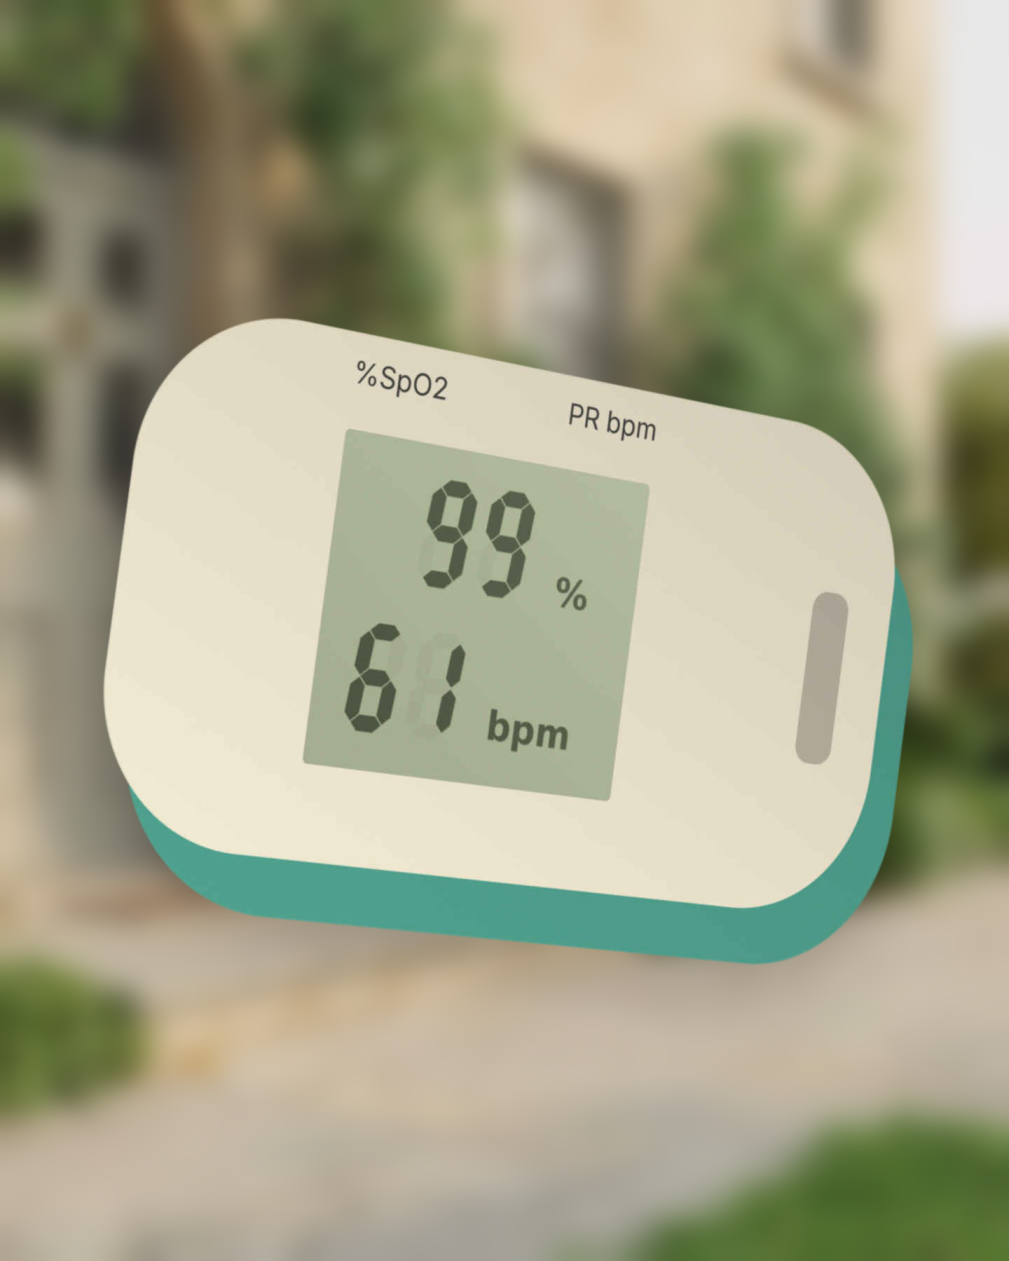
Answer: bpm 61
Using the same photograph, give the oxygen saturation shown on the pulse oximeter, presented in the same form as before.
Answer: % 99
